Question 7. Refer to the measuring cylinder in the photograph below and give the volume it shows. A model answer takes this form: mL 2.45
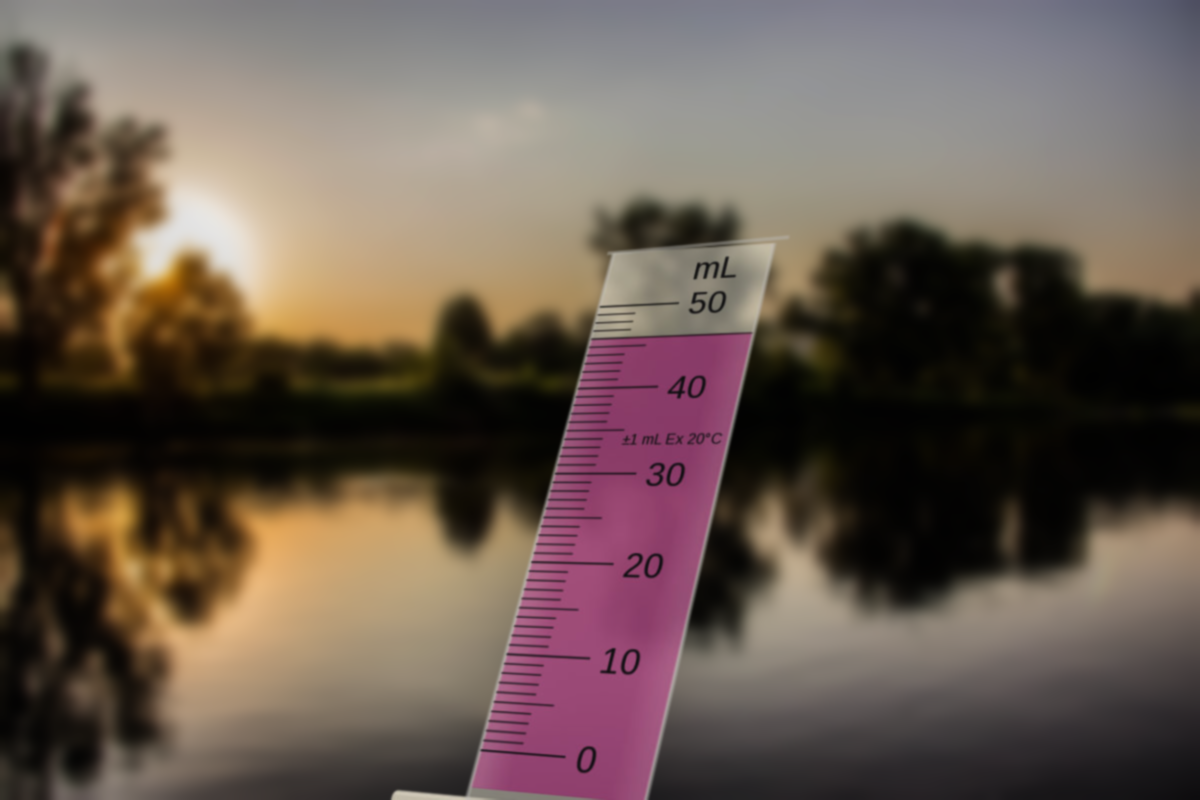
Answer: mL 46
